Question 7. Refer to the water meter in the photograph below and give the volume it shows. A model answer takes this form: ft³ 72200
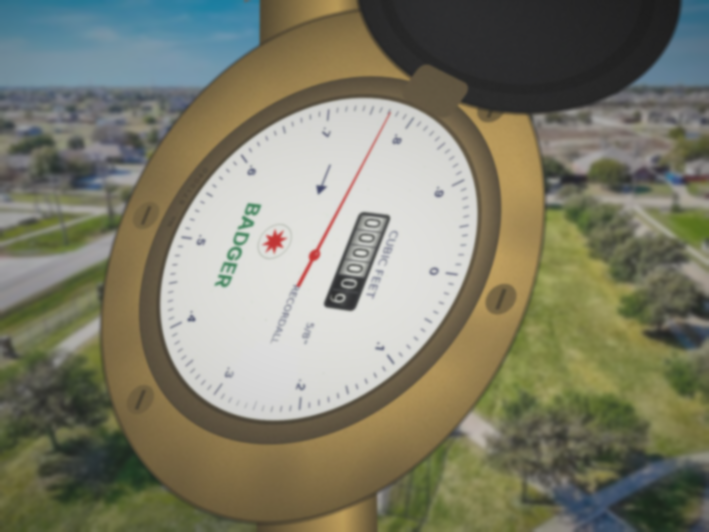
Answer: ft³ 8.77
